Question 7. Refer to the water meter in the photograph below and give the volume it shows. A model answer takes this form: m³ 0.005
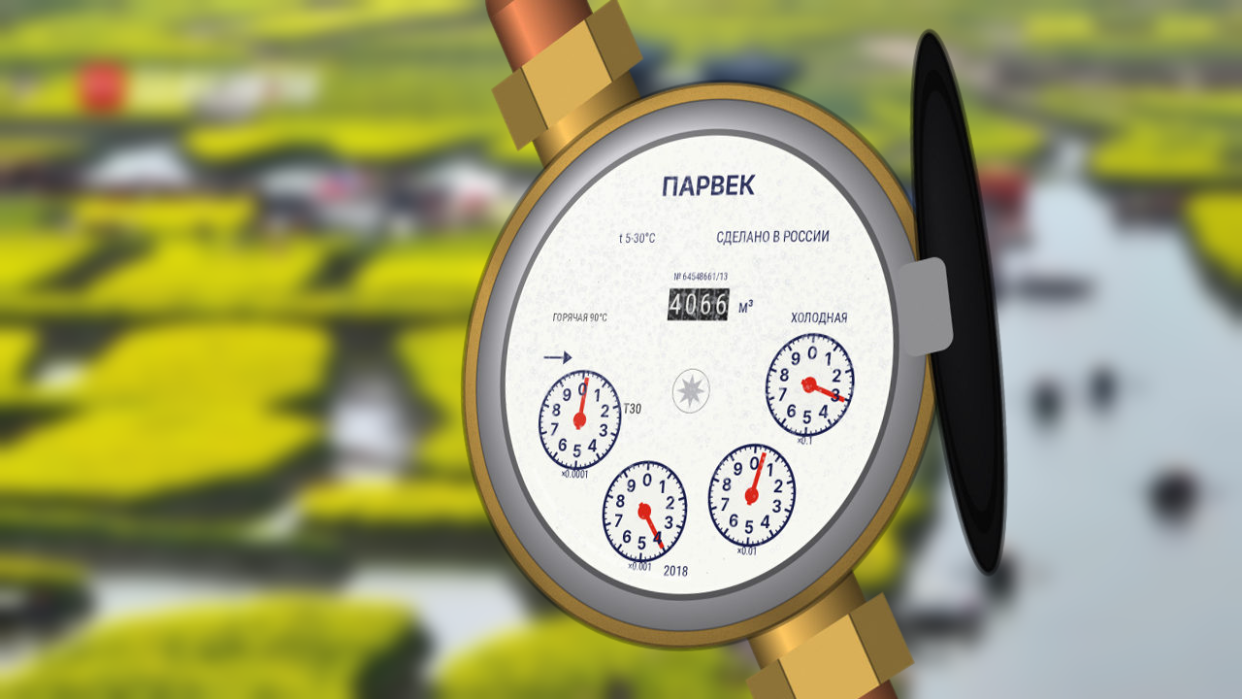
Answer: m³ 4066.3040
